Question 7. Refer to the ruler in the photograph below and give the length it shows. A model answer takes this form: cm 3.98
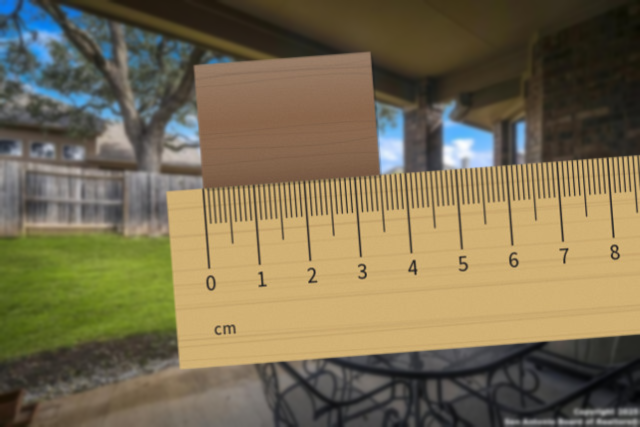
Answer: cm 3.5
